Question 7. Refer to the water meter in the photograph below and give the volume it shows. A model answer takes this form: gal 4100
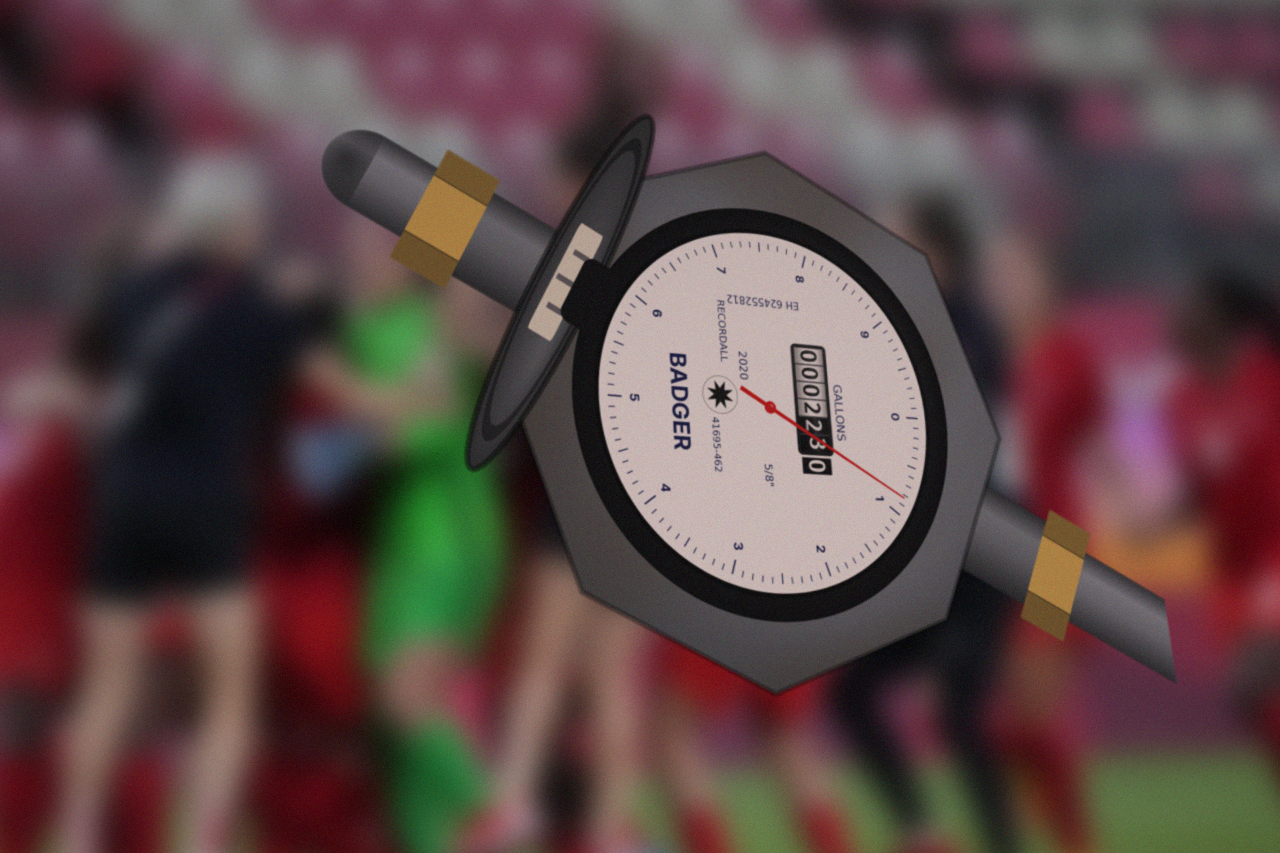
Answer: gal 2230.8
